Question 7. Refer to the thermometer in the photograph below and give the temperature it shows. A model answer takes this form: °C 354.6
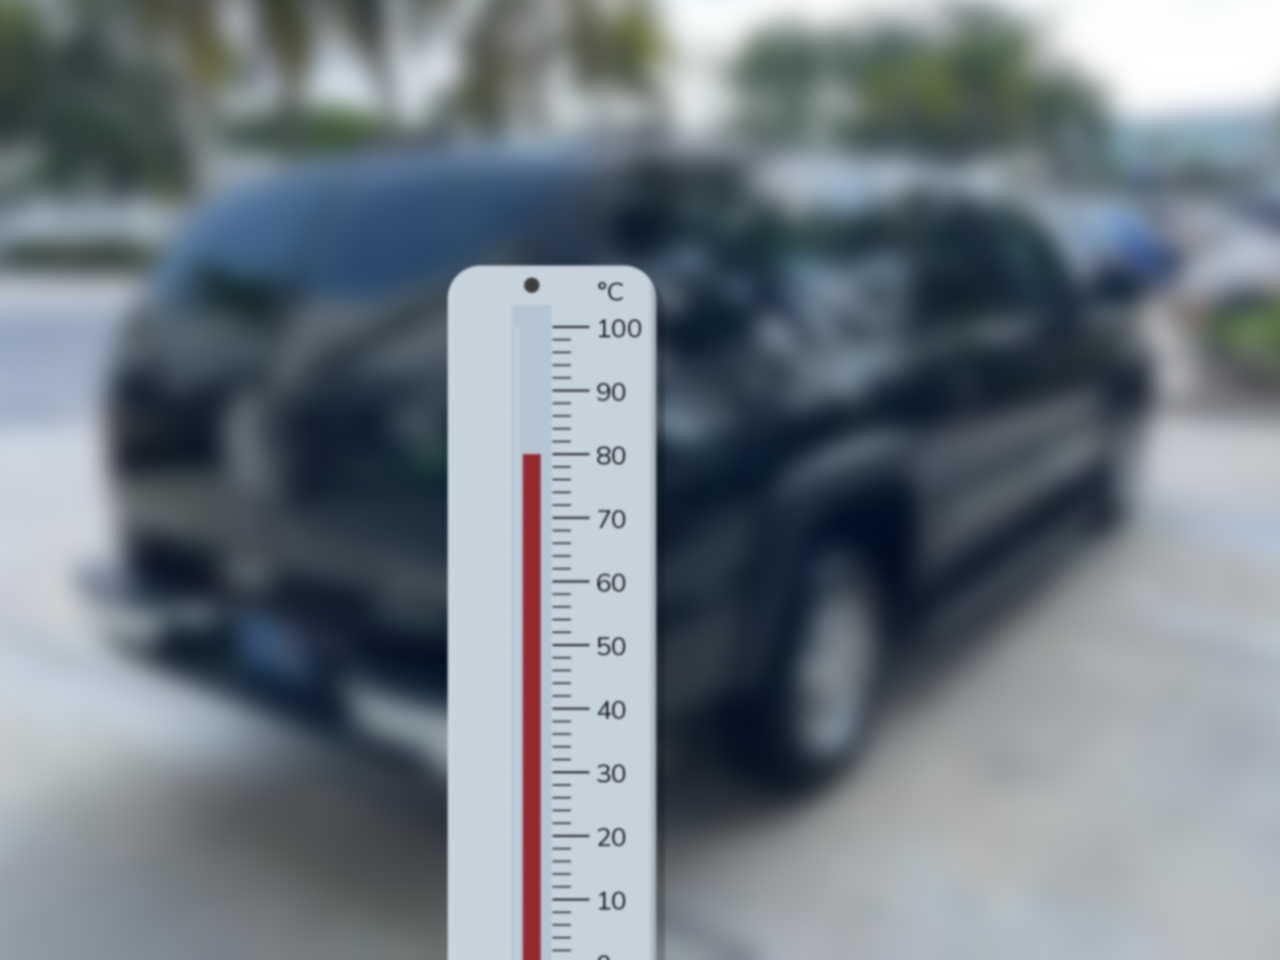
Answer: °C 80
